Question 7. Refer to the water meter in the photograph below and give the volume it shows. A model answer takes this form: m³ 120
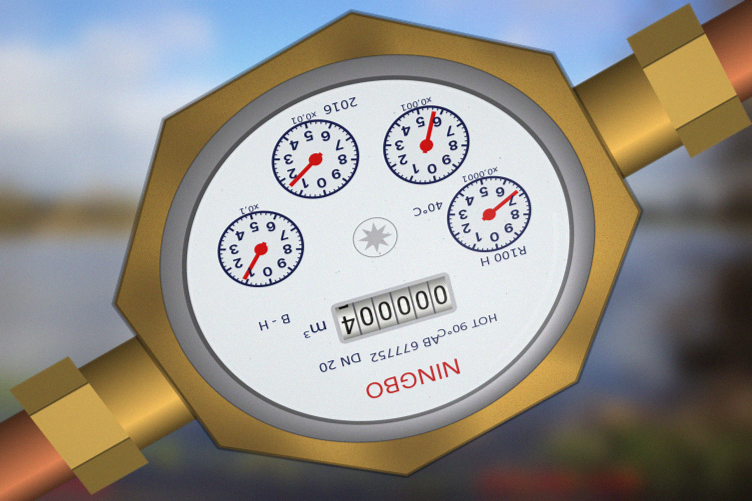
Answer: m³ 4.1156
